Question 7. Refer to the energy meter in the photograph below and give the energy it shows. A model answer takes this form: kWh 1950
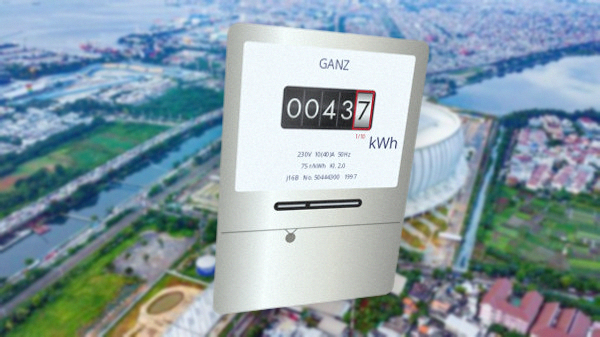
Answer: kWh 43.7
